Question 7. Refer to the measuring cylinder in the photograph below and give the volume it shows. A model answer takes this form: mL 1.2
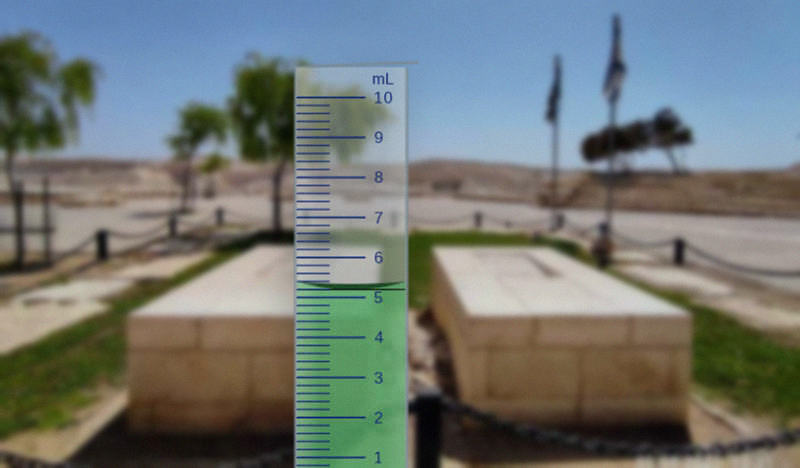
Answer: mL 5.2
